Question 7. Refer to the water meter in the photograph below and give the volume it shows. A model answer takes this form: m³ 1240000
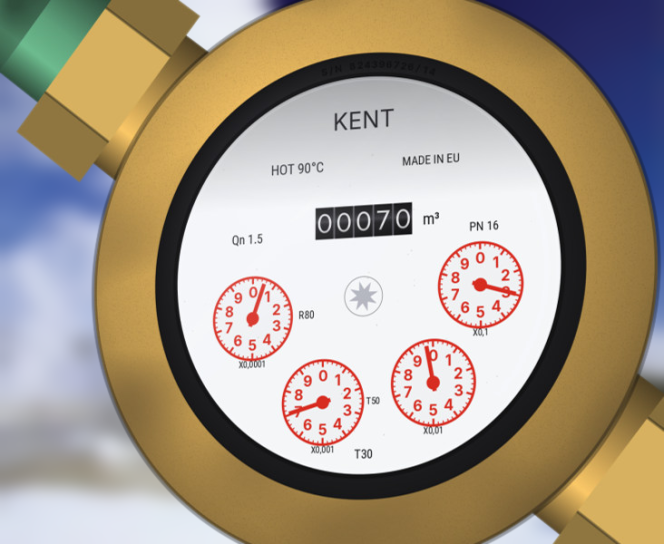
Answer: m³ 70.2970
